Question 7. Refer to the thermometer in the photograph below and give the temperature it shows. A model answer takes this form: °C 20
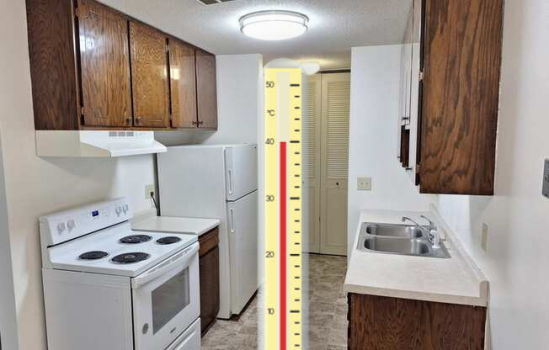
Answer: °C 40
